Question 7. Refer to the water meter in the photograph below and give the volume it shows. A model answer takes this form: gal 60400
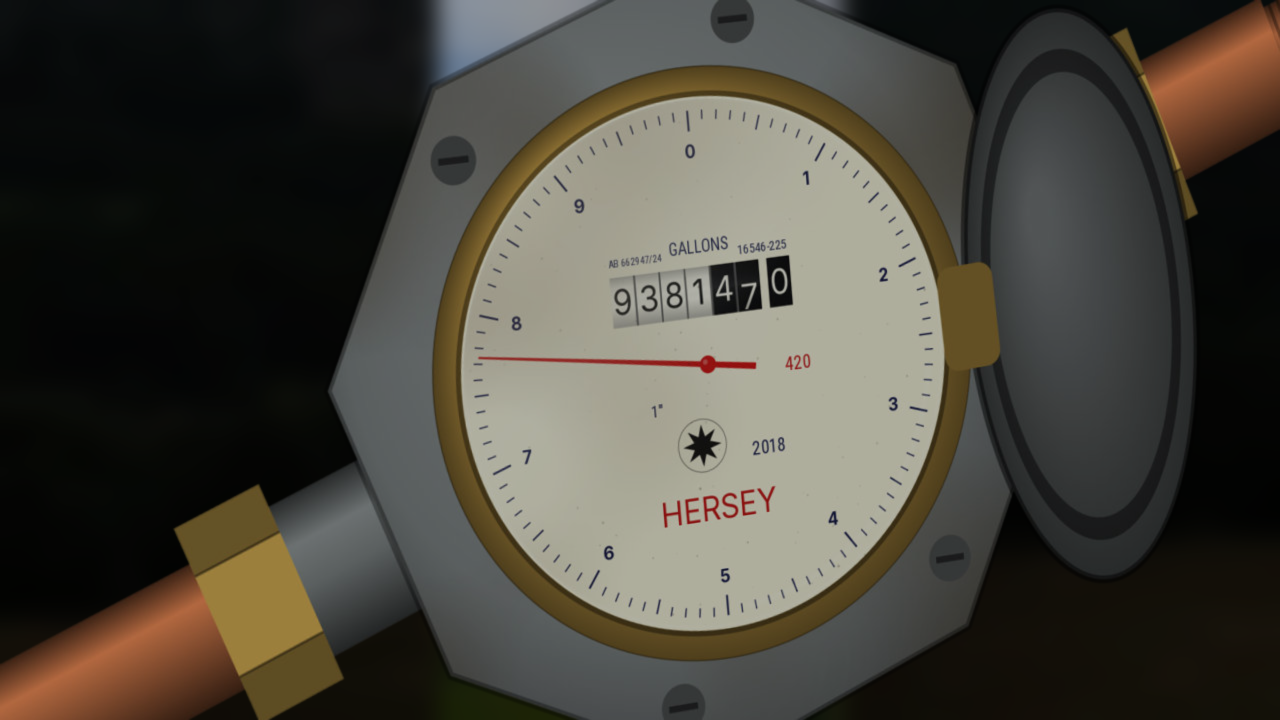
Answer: gal 9381467.7
